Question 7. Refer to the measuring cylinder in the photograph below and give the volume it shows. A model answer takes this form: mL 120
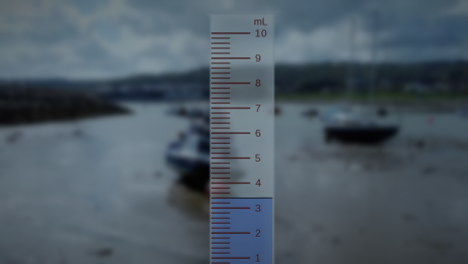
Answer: mL 3.4
